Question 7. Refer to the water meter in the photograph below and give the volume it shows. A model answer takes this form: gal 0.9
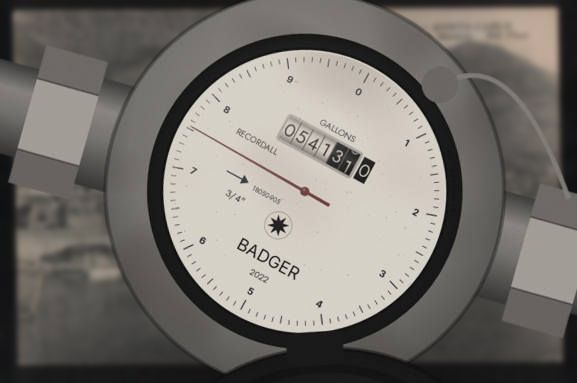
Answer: gal 541307.5
